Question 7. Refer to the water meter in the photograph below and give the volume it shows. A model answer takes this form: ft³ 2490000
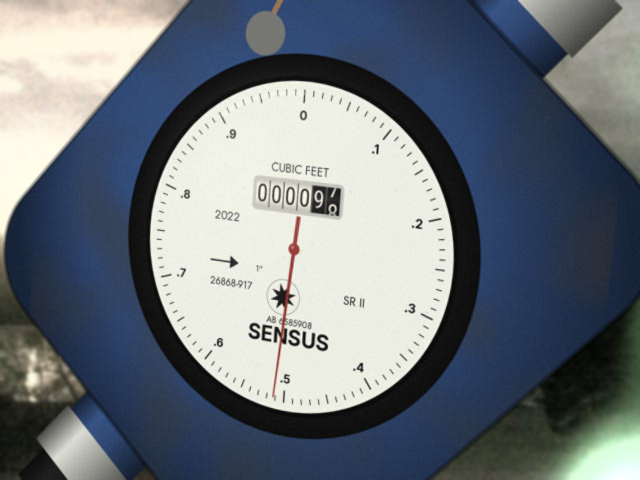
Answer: ft³ 97.51
